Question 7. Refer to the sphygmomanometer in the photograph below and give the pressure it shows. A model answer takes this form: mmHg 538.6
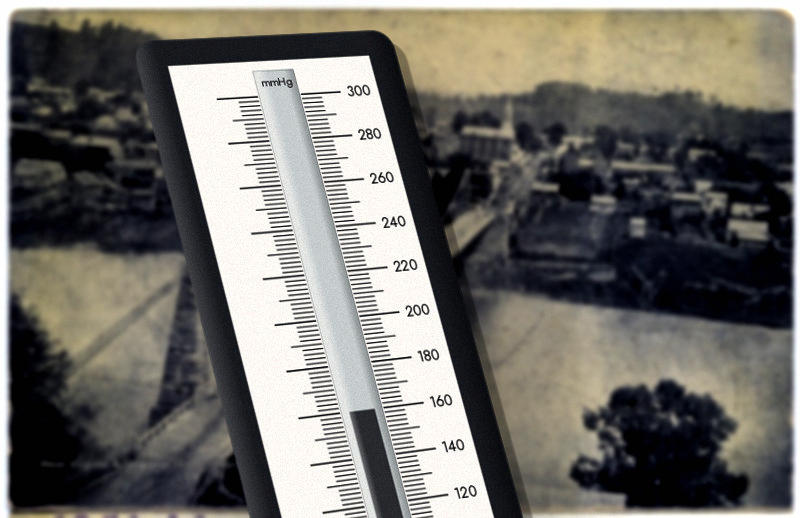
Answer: mmHg 160
